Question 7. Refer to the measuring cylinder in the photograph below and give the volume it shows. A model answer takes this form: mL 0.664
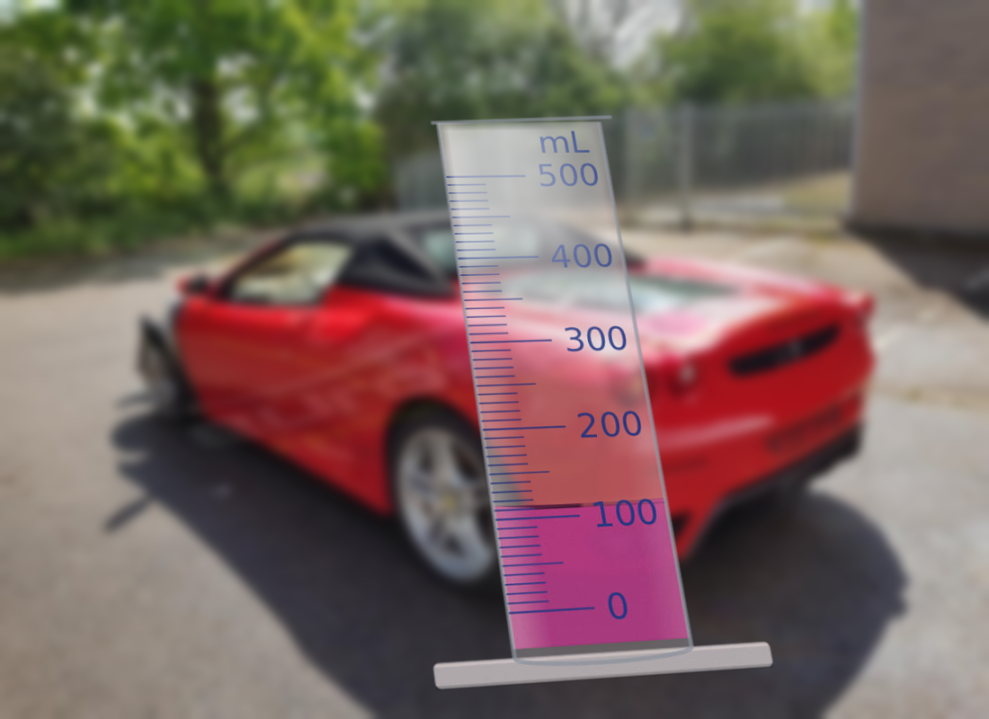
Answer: mL 110
